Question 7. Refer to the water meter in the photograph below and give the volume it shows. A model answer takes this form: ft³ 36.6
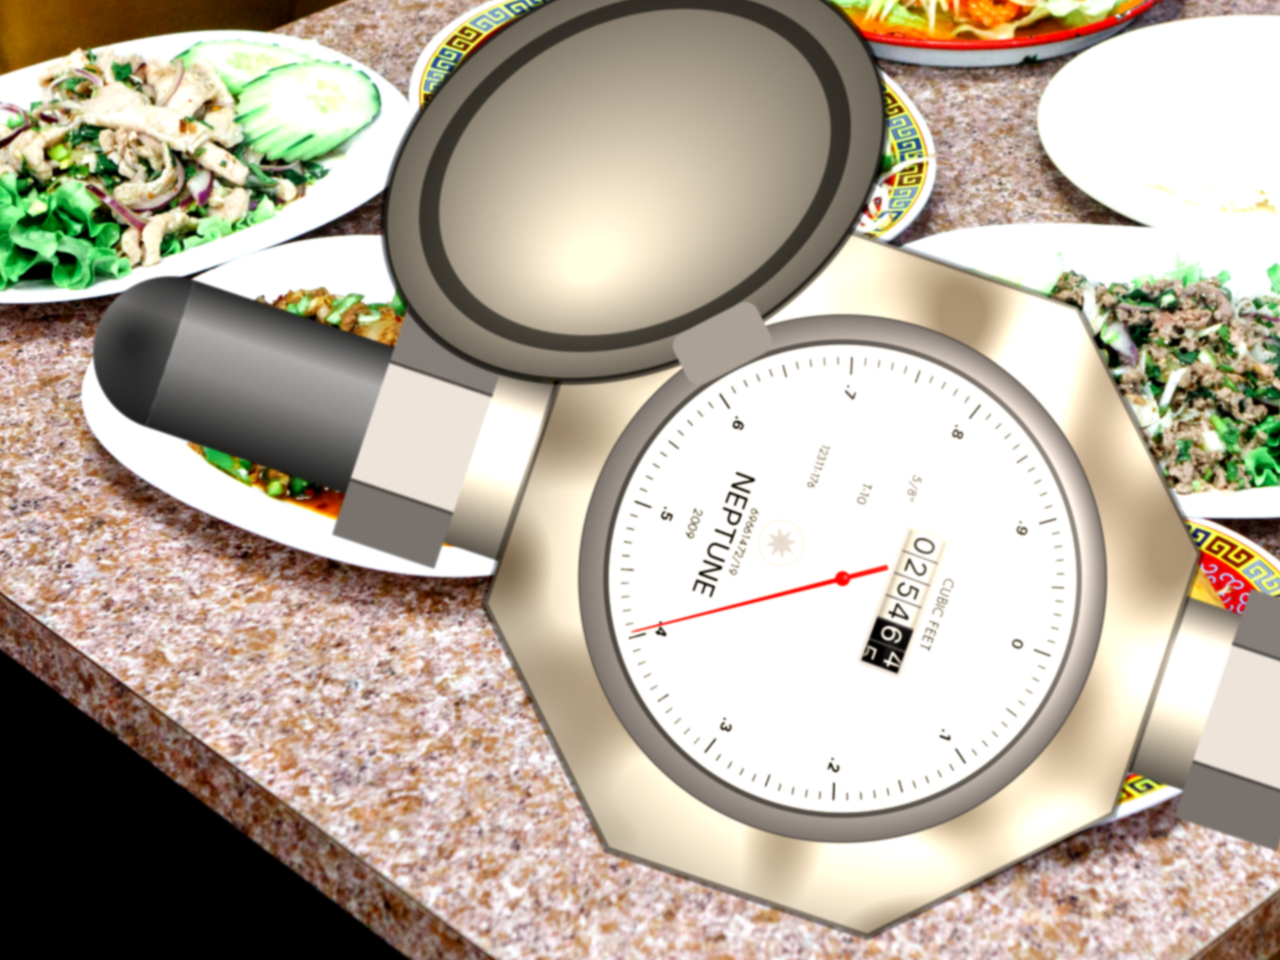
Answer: ft³ 25464.40
